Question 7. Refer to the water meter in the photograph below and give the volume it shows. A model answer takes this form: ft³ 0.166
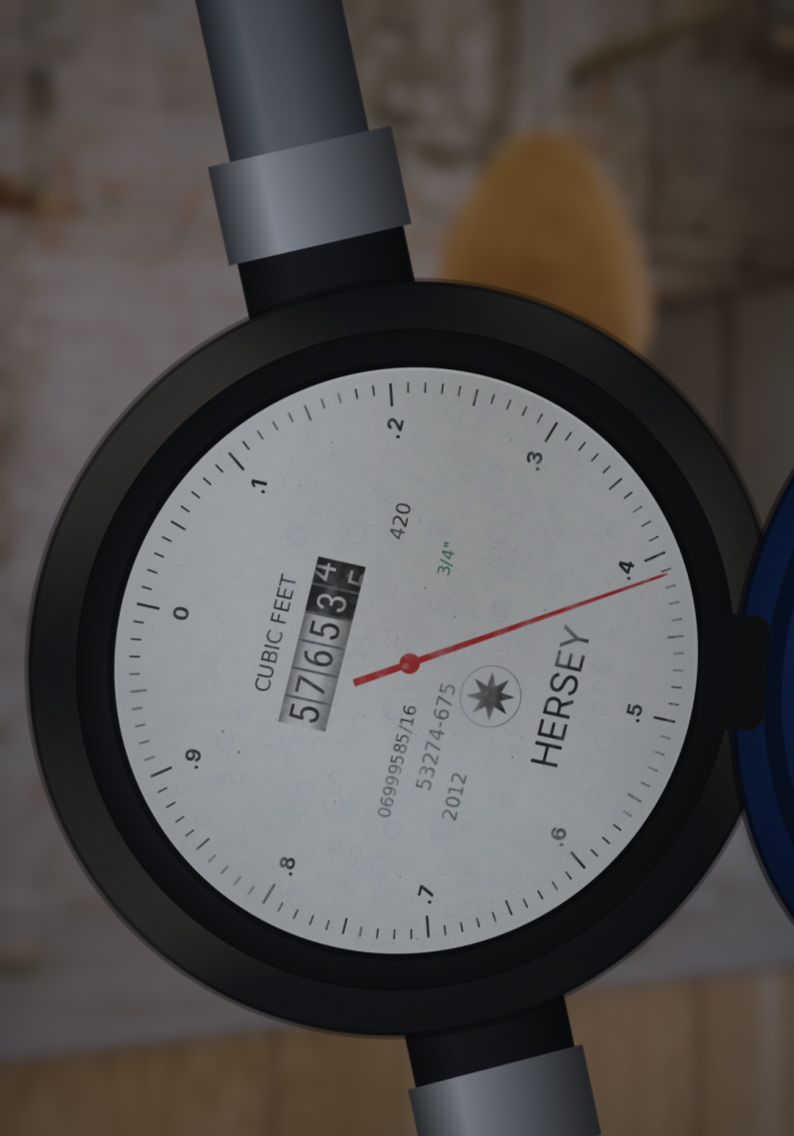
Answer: ft³ 576534.41
